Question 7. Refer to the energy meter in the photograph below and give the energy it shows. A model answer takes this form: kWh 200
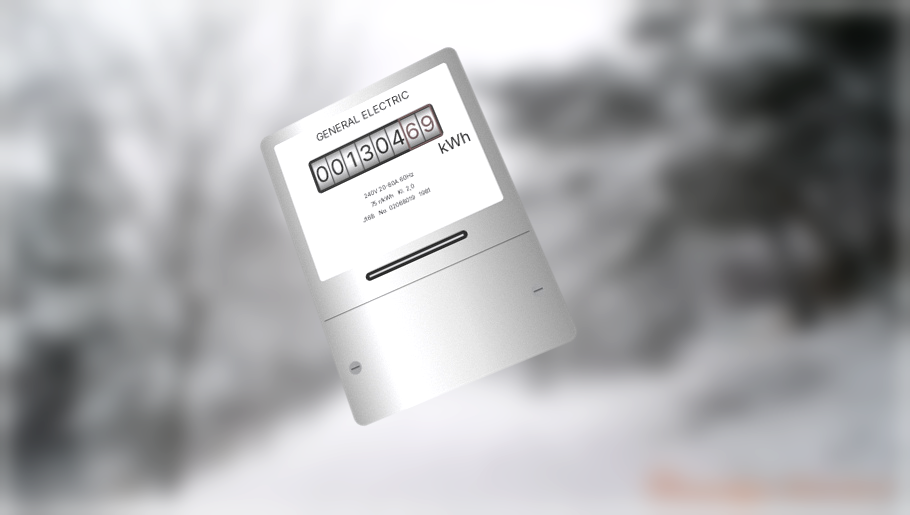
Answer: kWh 1304.69
